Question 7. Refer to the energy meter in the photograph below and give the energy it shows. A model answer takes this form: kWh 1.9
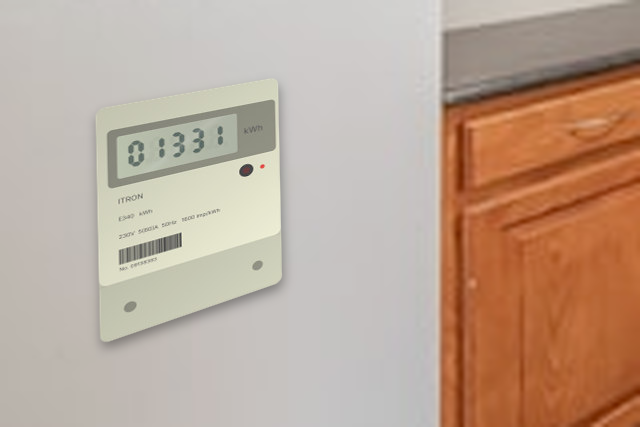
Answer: kWh 1331
